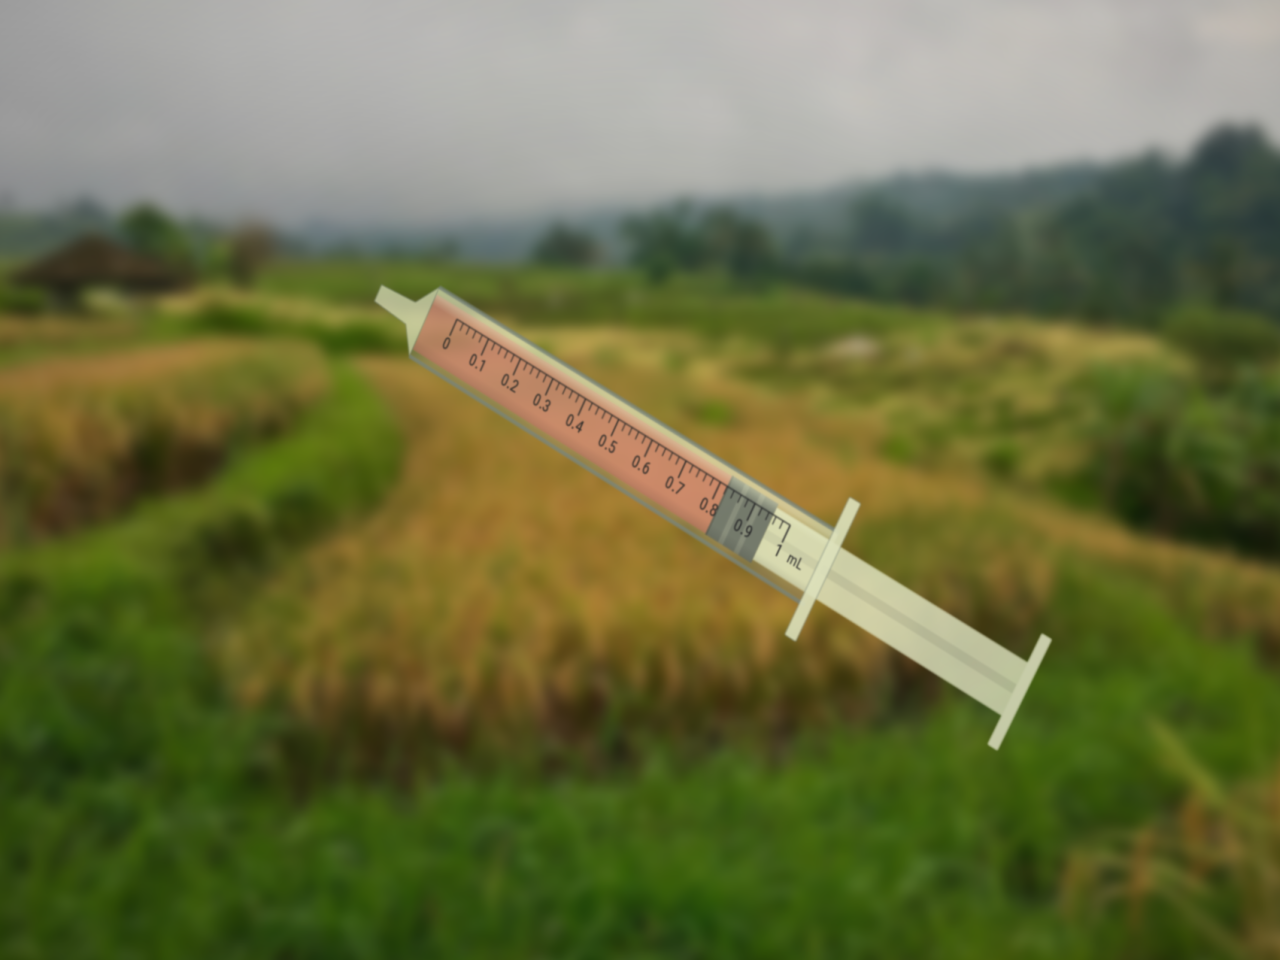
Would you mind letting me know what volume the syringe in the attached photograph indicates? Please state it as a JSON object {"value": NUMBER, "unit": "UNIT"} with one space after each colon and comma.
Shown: {"value": 0.82, "unit": "mL"}
